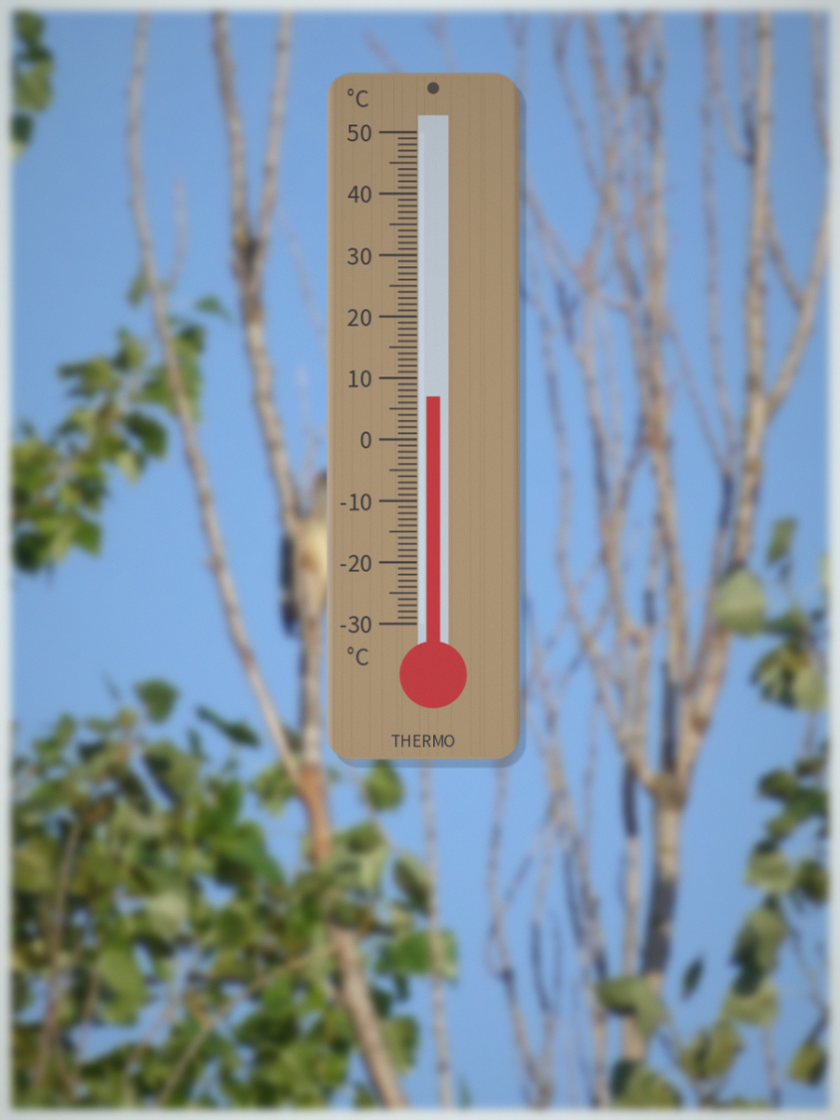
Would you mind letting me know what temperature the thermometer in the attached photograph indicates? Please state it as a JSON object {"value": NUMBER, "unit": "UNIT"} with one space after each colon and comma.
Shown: {"value": 7, "unit": "°C"}
